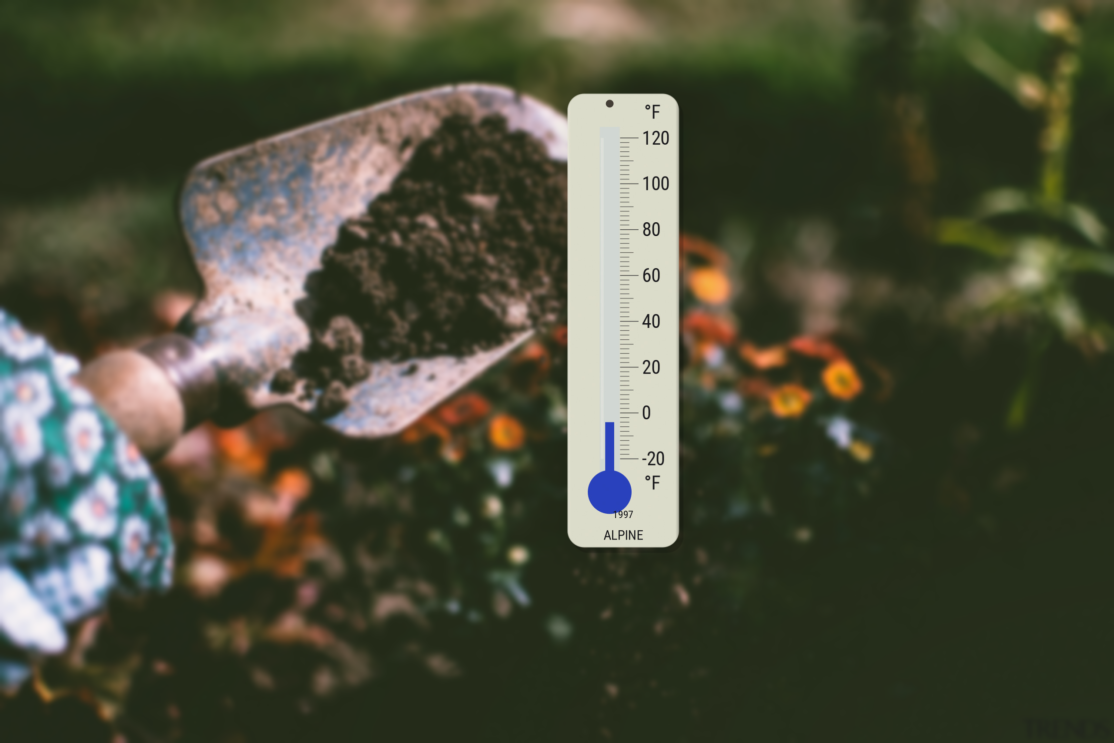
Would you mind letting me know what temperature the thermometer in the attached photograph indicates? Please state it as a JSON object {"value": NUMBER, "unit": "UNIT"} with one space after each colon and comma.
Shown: {"value": -4, "unit": "°F"}
